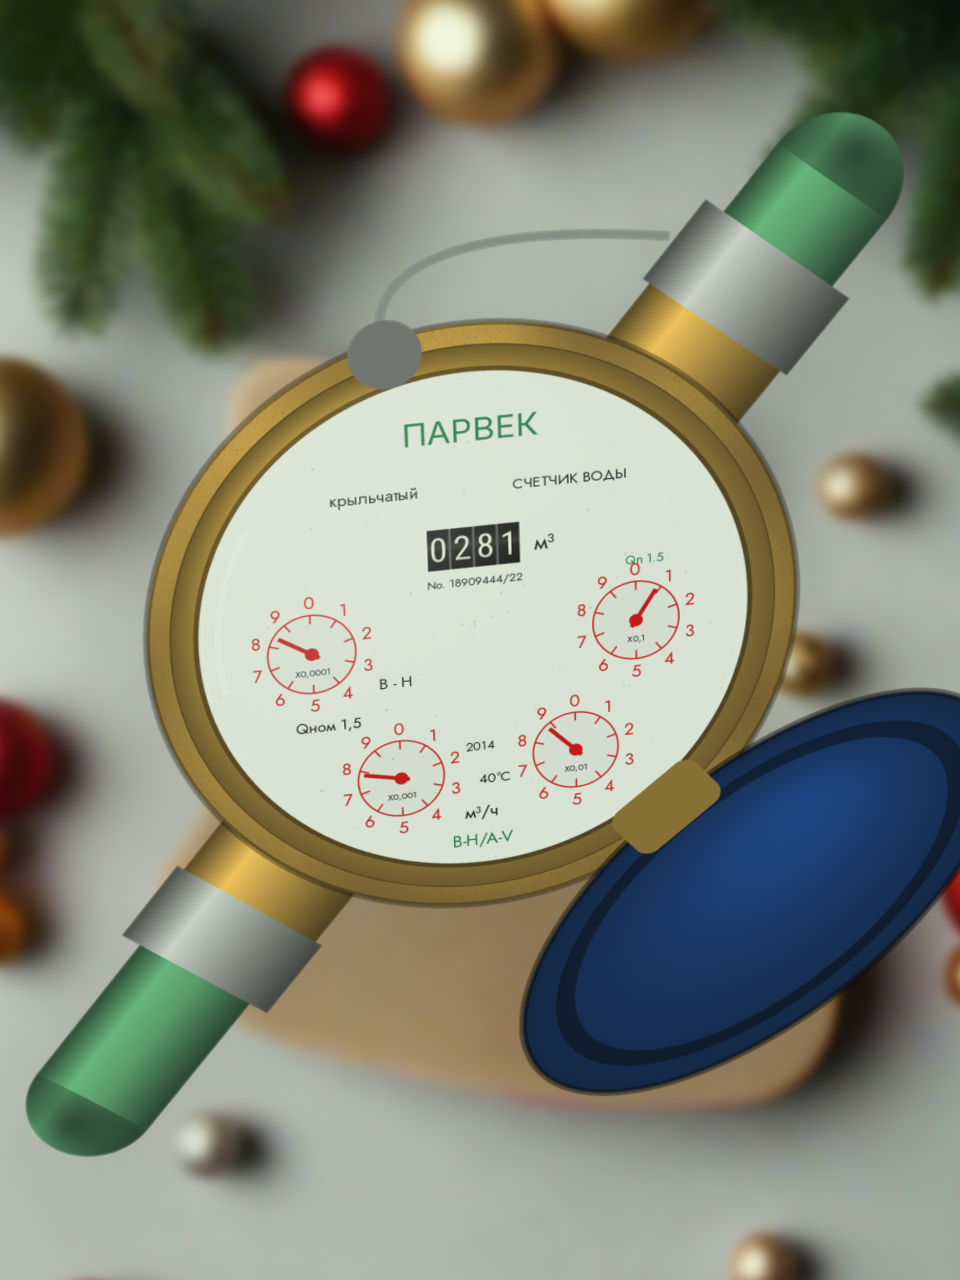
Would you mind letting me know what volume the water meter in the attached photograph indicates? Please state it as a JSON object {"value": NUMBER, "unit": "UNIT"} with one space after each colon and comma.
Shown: {"value": 281.0878, "unit": "m³"}
